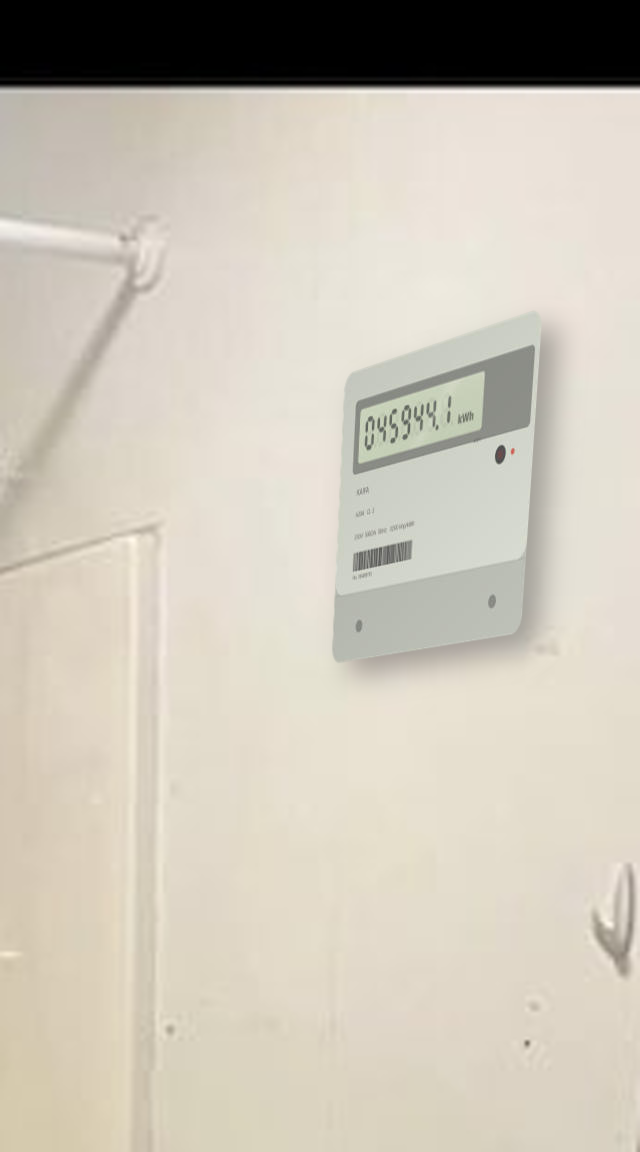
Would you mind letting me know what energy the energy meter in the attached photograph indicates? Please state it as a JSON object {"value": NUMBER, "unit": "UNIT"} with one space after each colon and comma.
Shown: {"value": 45944.1, "unit": "kWh"}
